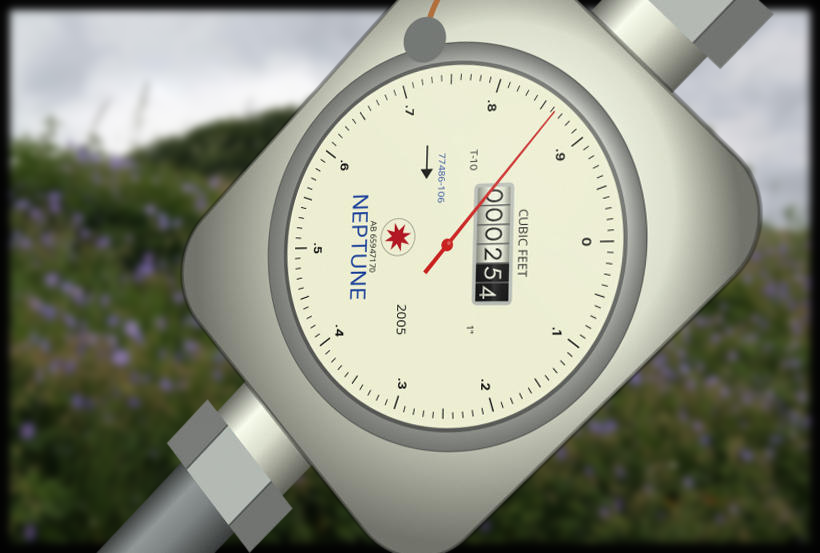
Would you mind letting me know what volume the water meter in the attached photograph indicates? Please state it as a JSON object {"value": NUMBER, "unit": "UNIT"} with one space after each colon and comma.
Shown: {"value": 253.86, "unit": "ft³"}
